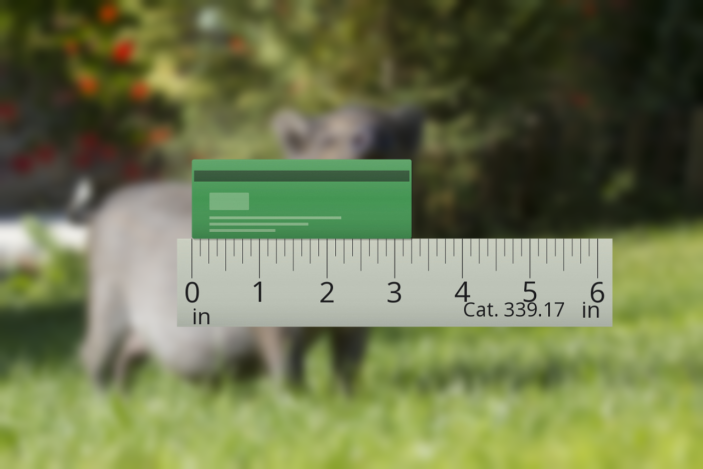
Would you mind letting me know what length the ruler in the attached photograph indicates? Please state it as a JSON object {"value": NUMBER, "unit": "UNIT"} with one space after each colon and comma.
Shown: {"value": 3.25, "unit": "in"}
